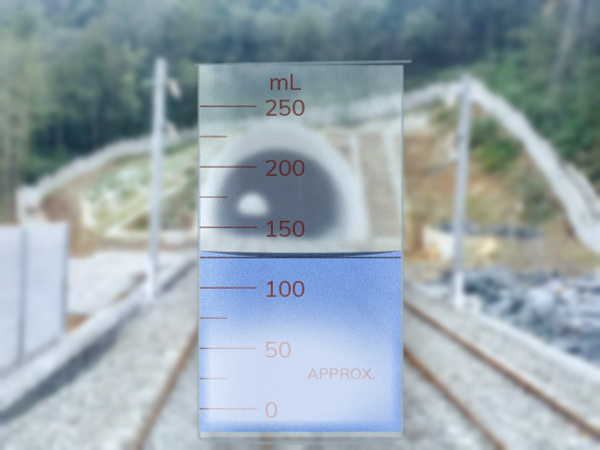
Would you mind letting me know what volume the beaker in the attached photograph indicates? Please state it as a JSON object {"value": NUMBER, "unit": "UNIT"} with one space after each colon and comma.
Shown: {"value": 125, "unit": "mL"}
